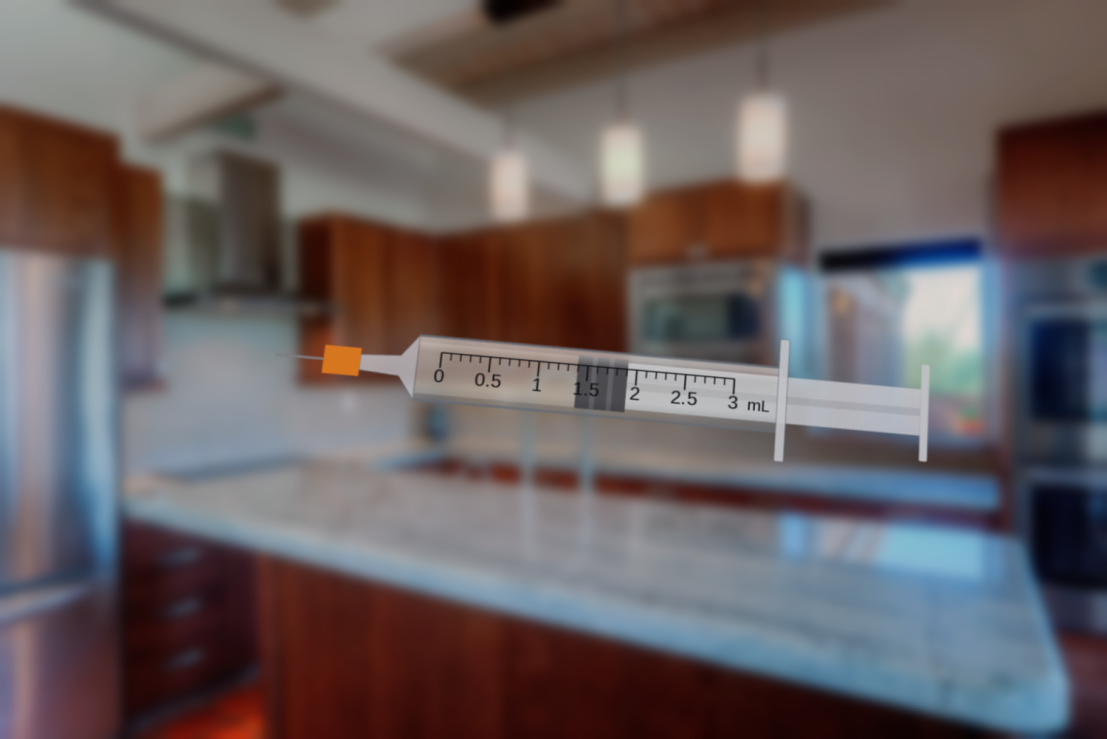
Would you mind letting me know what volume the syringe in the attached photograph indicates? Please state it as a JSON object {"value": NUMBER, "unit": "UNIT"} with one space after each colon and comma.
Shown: {"value": 1.4, "unit": "mL"}
